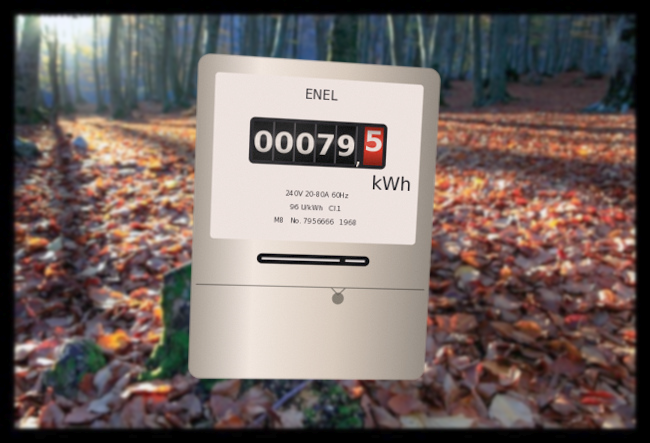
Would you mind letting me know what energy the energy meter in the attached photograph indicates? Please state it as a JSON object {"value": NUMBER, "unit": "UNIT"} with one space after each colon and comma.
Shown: {"value": 79.5, "unit": "kWh"}
